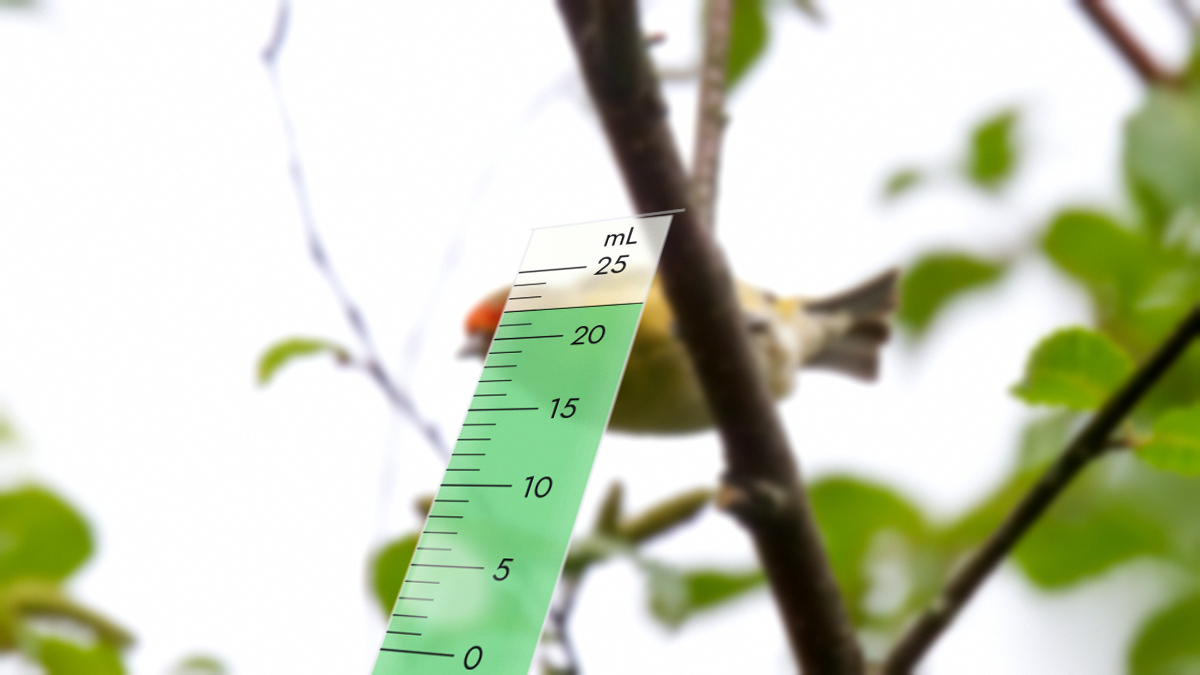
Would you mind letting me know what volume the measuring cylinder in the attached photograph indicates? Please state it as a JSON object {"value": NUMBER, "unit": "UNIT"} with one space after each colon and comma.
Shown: {"value": 22, "unit": "mL"}
